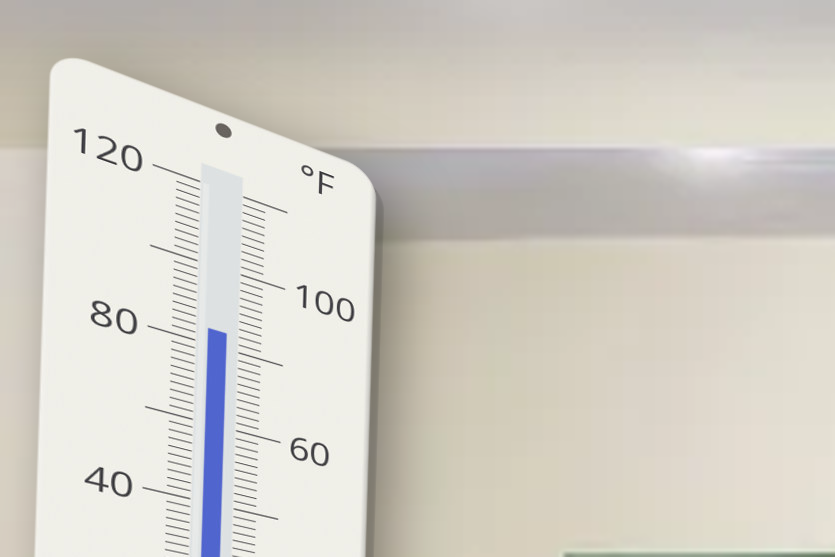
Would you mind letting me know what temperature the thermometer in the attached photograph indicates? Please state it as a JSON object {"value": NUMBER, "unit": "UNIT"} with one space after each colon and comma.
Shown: {"value": 84, "unit": "°F"}
